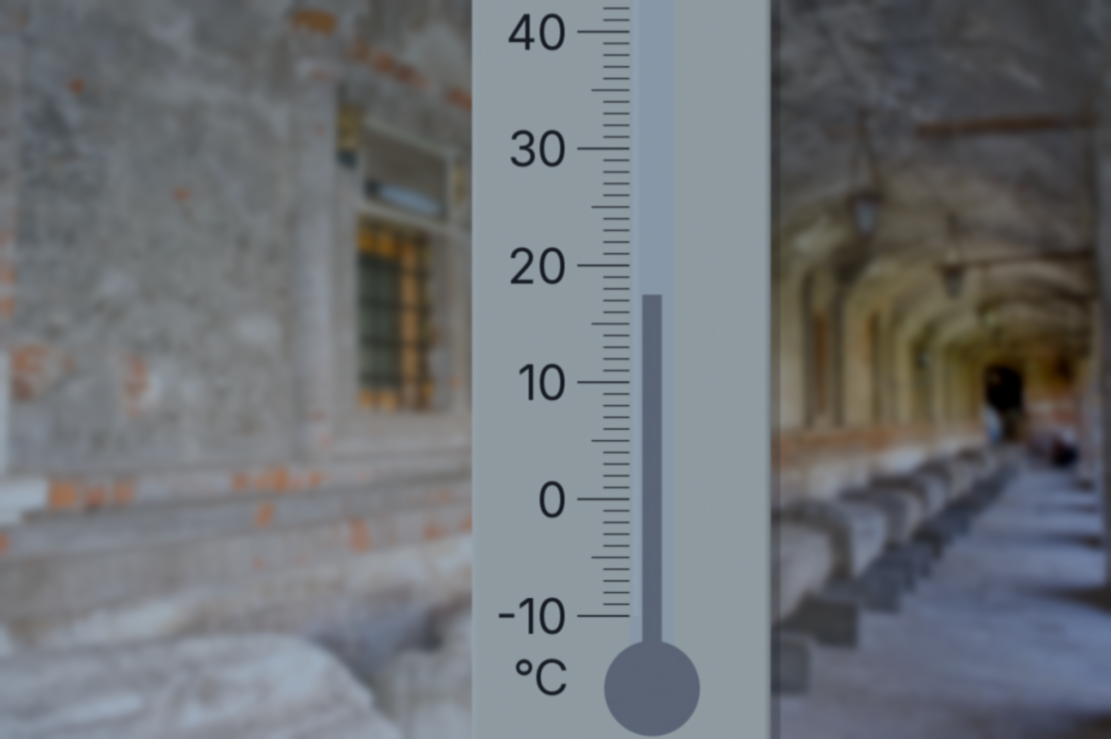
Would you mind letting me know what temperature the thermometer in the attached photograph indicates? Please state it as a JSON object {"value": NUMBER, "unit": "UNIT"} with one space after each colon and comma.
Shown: {"value": 17.5, "unit": "°C"}
